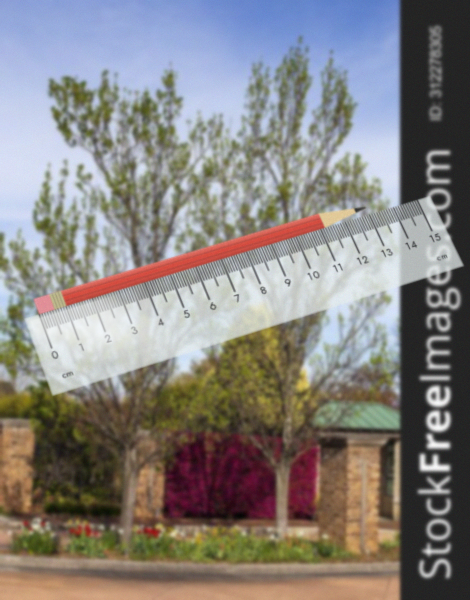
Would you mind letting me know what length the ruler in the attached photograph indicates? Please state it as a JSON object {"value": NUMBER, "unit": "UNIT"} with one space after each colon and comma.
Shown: {"value": 13, "unit": "cm"}
